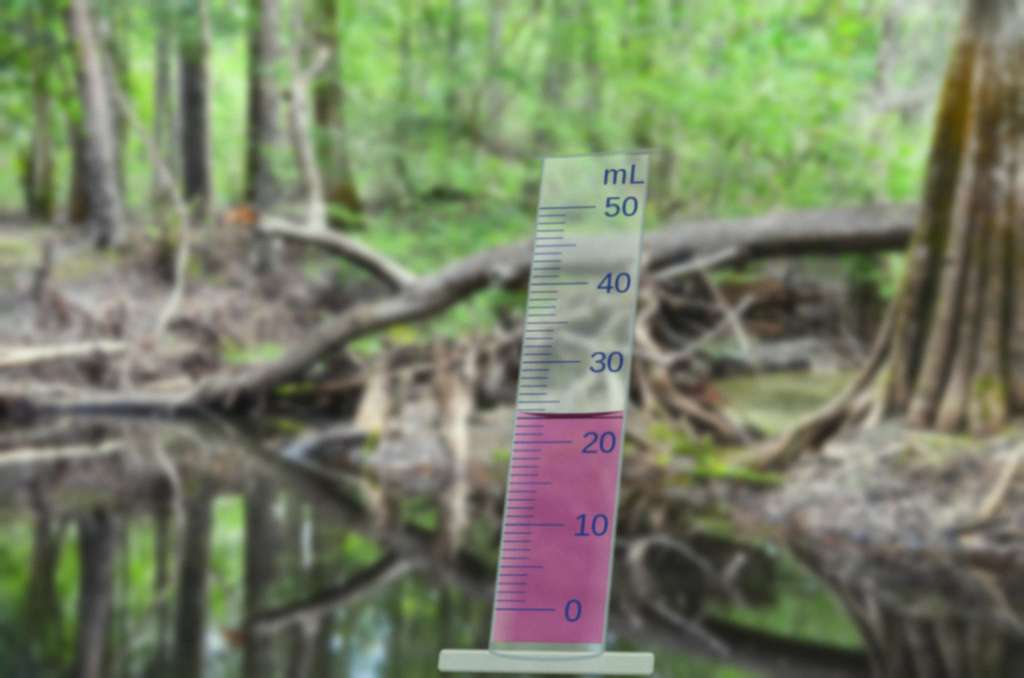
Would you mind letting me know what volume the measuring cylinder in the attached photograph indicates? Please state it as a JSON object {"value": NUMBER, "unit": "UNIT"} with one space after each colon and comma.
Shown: {"value": 23, "unit": "mL"}
